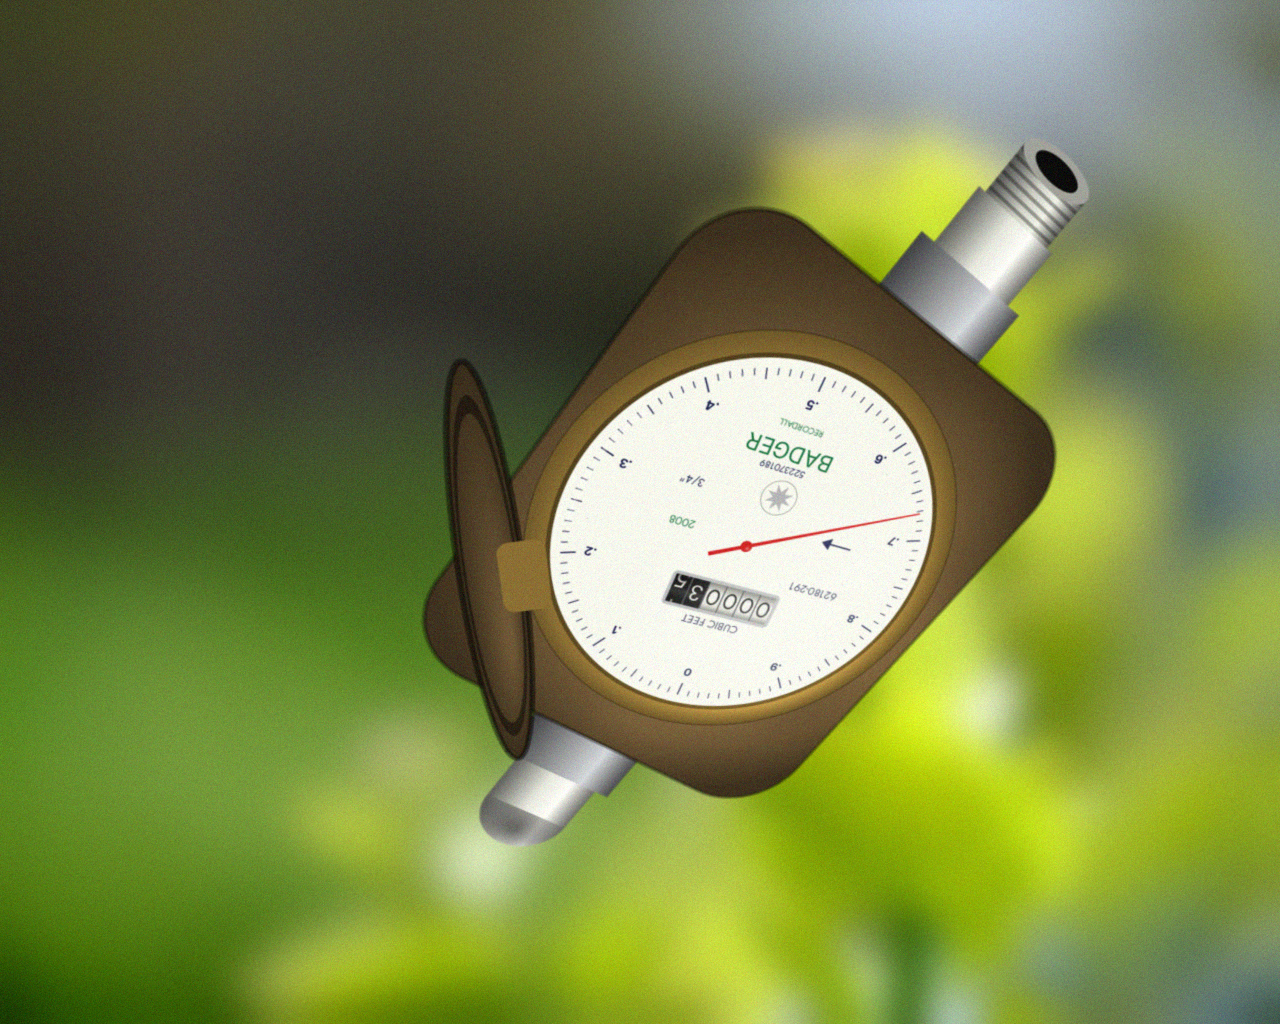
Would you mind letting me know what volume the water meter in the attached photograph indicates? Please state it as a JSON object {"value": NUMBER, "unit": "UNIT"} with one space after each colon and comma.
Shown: {"value": 34.67, "unit": "ft³"}
